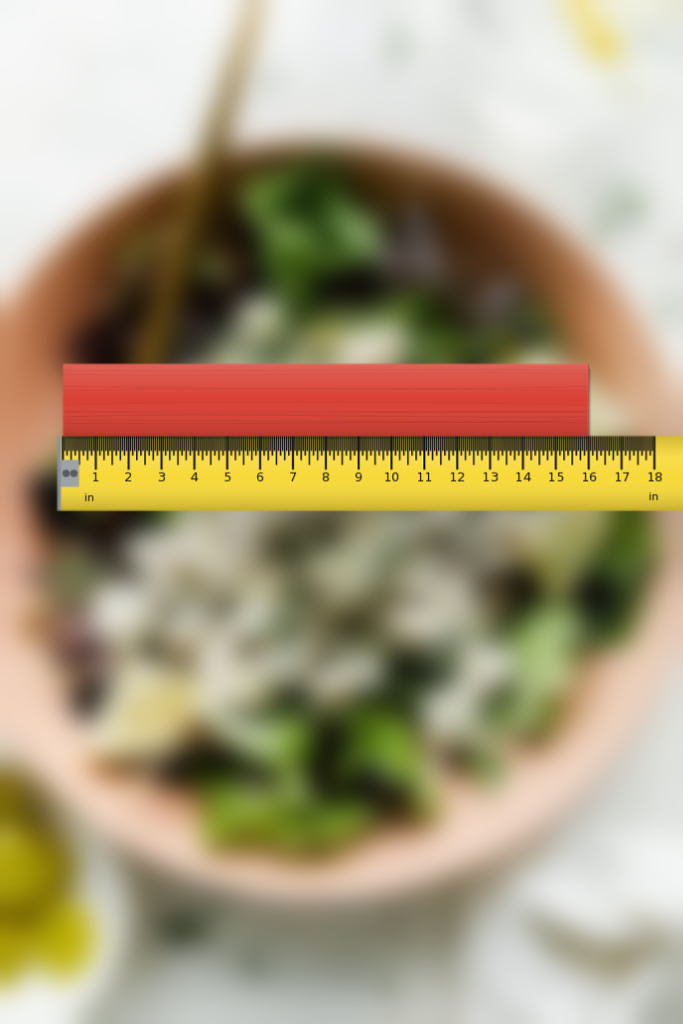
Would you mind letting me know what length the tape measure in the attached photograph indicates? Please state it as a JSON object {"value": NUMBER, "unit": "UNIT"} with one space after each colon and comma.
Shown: {"value": 16, "unit": "in"}
